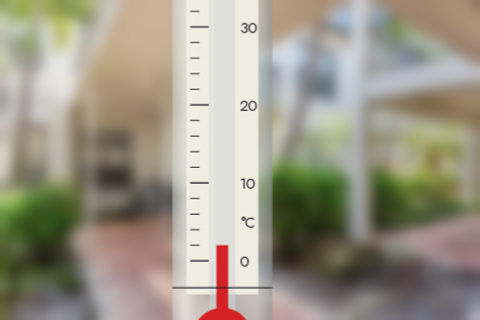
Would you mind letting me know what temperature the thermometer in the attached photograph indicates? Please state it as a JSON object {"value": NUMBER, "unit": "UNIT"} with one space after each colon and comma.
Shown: {"value": 2, "unit": "°C"}
